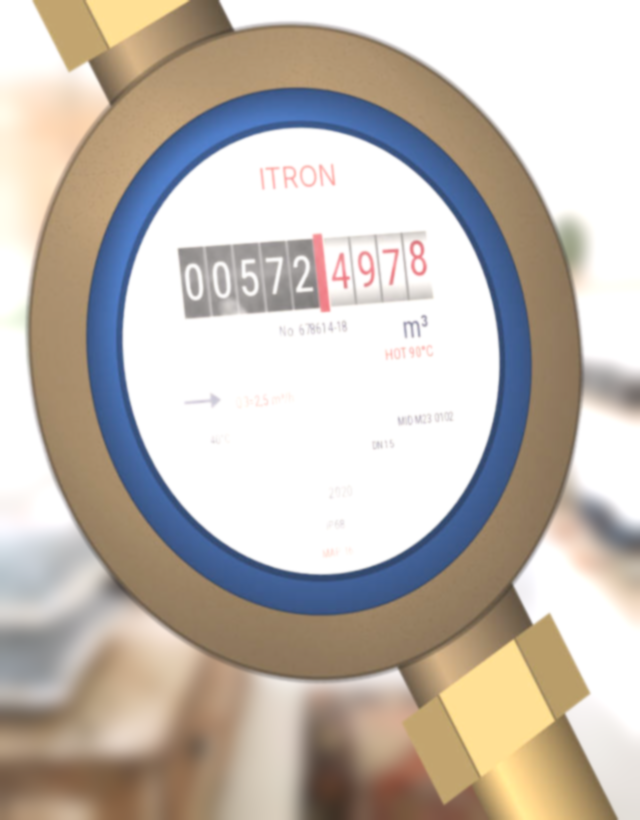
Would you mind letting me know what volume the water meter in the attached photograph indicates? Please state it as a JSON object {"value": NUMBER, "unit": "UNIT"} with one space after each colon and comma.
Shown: {"value": 572.4978, "unit": "m³"}
